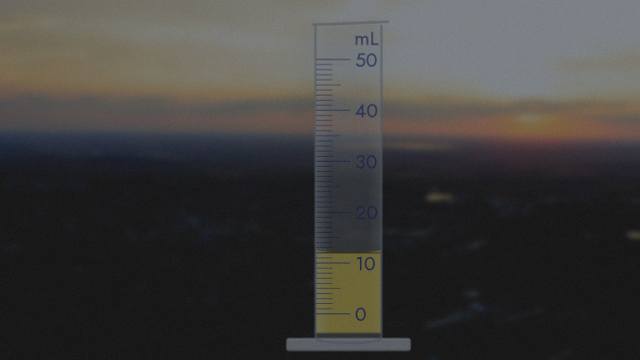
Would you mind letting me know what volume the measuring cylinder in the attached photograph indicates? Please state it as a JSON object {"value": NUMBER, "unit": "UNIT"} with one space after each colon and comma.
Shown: {"value": 12, "unit": "mL"}
